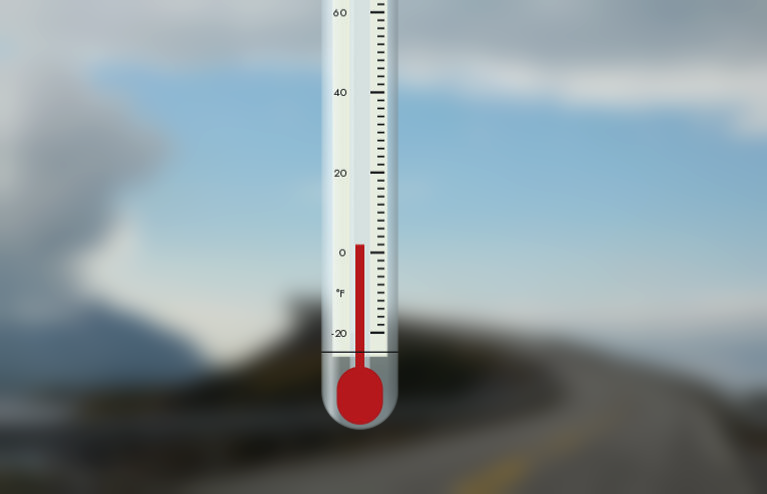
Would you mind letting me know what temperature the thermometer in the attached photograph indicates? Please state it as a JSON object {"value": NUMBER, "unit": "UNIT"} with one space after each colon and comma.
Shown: {"value": 2, "unit": "°F"}
